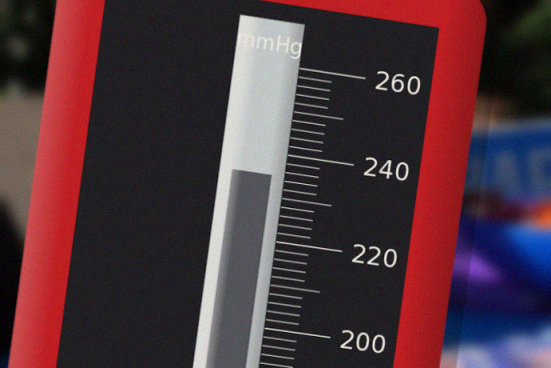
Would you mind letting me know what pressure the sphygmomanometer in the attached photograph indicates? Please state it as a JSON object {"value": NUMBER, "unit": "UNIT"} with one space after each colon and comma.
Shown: {"value": 235, "unit": "mmHg"}
